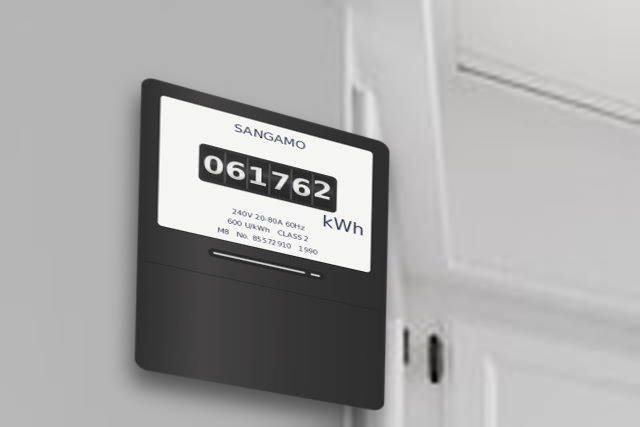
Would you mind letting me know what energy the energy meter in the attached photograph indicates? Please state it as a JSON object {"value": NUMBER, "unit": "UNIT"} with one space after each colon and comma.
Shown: {"value": 61762, "unit": "kWh"}
